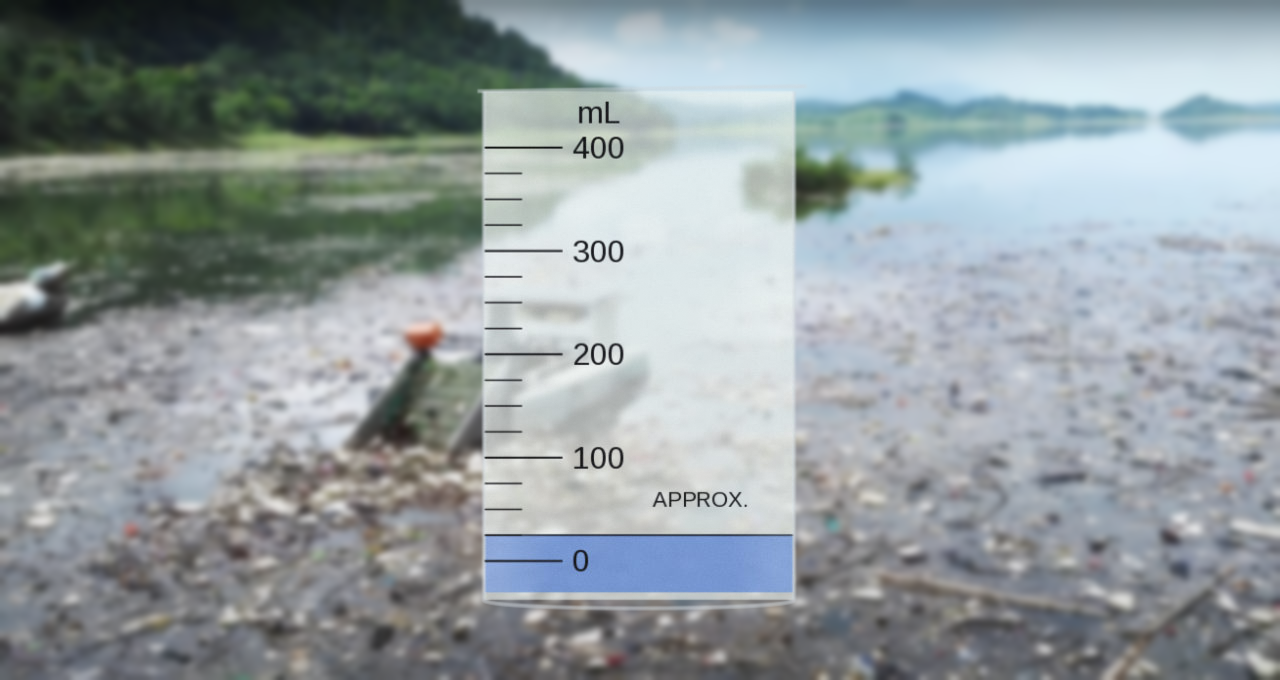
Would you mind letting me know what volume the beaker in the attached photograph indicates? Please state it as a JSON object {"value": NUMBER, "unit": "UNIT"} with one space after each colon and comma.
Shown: {"value": 25, "unit": "mL"}
